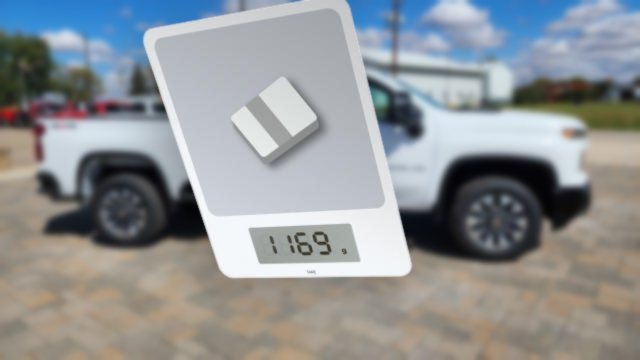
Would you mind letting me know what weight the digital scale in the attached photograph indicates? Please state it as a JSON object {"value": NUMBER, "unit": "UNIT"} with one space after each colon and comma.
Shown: {"value": 1169, "unit": "g"}
